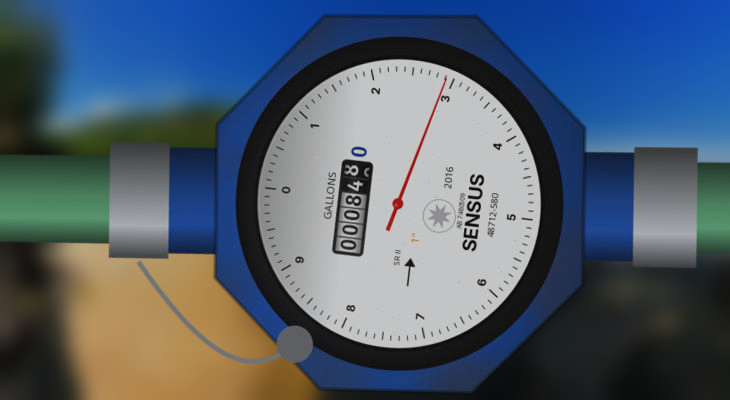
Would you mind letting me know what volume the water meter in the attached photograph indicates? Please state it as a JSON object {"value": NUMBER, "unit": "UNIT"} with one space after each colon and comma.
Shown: {"value": 8482.9, "unit": "gal"}
